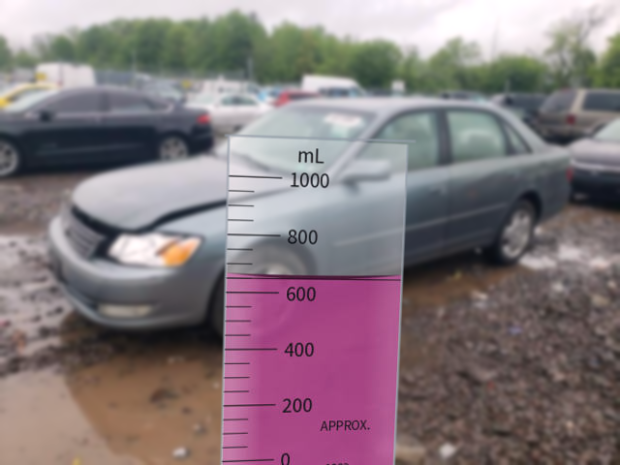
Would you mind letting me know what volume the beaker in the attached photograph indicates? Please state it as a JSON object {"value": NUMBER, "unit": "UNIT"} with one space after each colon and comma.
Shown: {"value": 650, "unit": "mL"}
